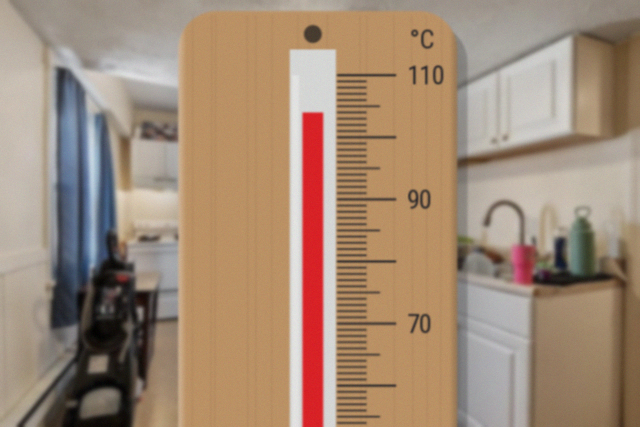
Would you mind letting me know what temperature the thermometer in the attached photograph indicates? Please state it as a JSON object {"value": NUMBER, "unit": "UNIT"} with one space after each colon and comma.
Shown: {"value": 104, "unit": "°C"}
